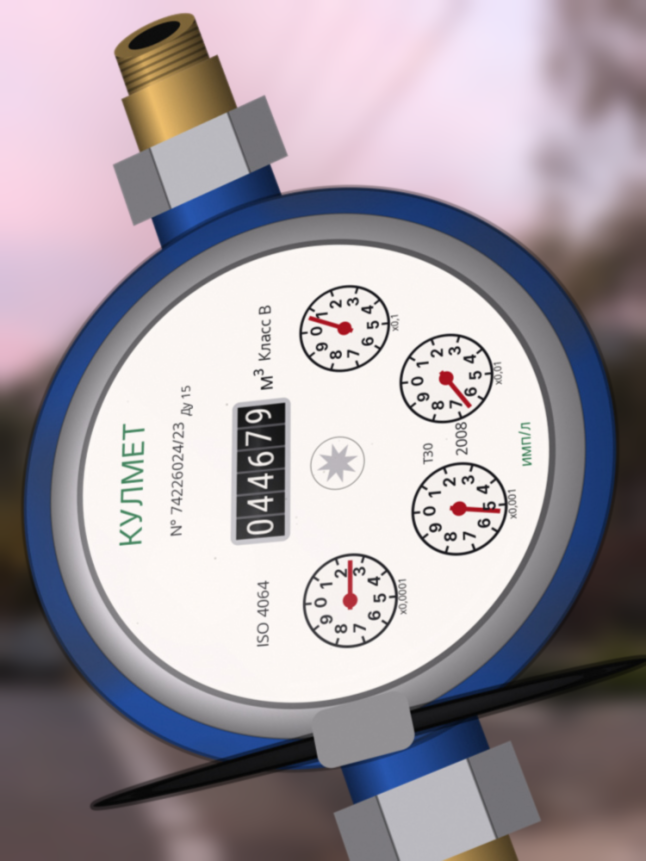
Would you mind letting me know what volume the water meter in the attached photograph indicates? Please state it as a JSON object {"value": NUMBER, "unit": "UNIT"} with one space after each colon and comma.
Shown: {"value": 44679.0652, "unit": "m³"}
